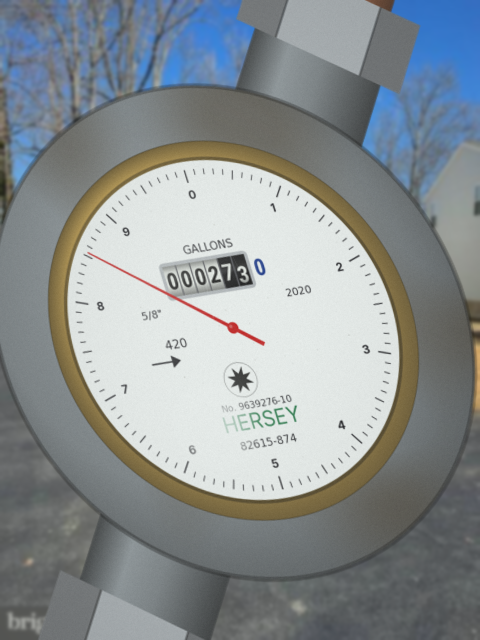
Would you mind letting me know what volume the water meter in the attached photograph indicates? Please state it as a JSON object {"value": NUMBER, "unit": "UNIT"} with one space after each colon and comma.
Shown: {"value": 2728.5, "unit": "gal"}
